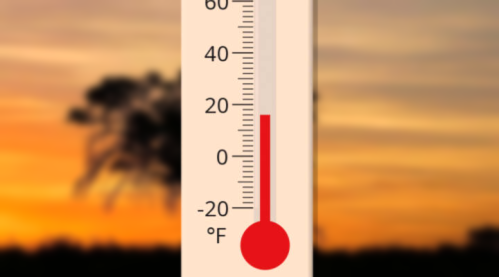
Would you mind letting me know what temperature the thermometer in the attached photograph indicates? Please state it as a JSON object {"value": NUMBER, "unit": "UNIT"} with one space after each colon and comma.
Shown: {"value": 16, "unit": "°F"}
